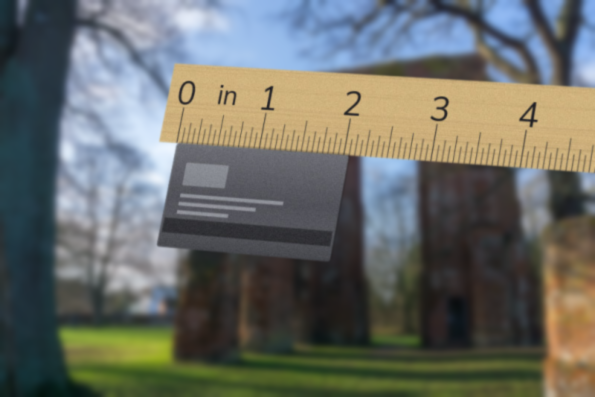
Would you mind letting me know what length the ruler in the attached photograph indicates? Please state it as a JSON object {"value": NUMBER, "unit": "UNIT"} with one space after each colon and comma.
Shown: {"value": 2.0625, "unit": "in"}
